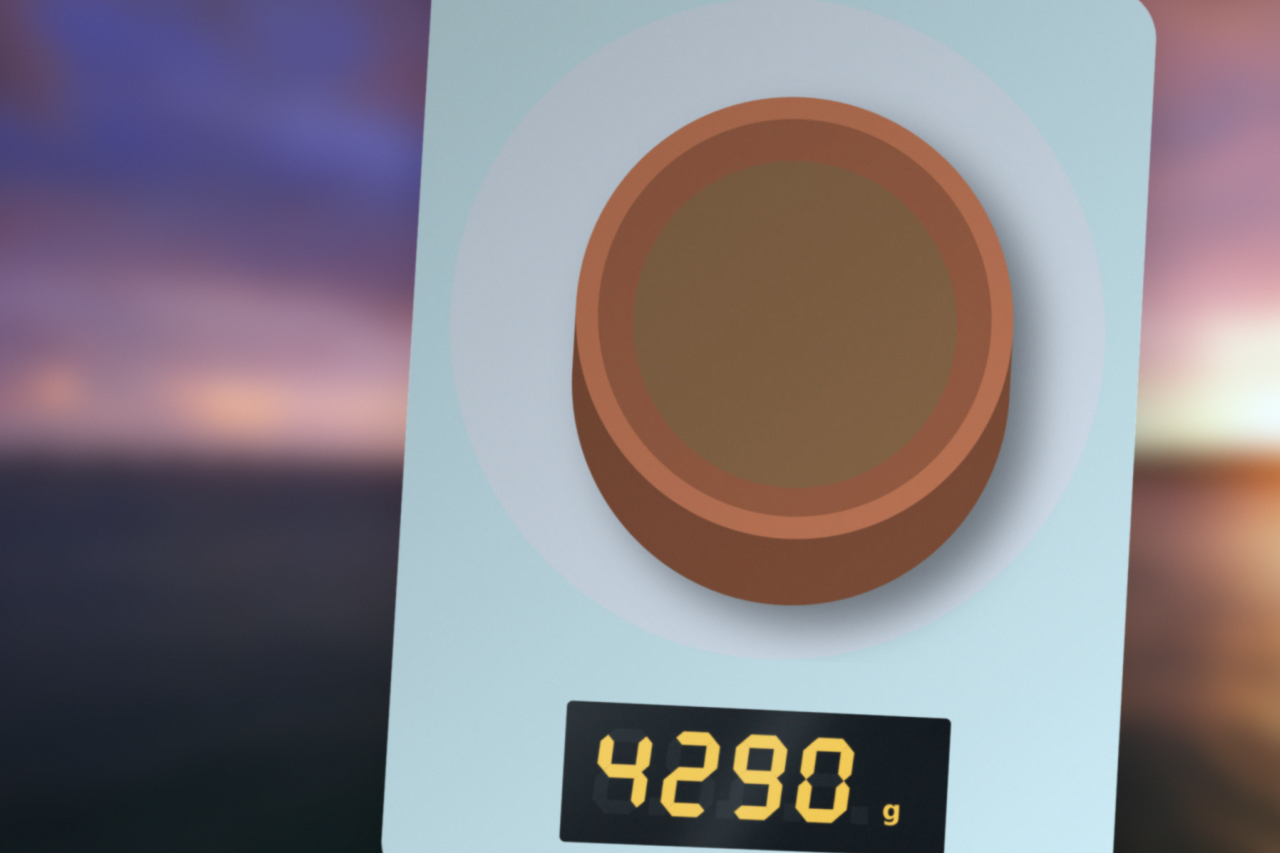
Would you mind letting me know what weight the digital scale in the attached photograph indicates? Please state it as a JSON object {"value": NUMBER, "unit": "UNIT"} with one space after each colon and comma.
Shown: {"value": 4290, "unit": "g"}
